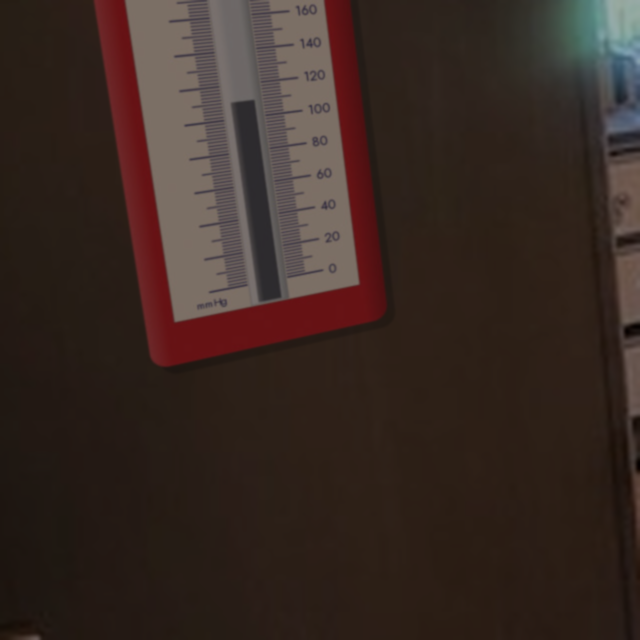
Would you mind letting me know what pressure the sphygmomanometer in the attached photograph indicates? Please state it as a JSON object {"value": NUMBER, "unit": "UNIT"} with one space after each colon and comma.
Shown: {"value": 110, "unit": "mmHg"}
